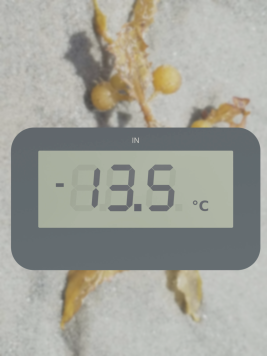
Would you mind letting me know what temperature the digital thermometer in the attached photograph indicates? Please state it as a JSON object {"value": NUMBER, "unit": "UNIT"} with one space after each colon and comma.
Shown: {"value": -13.5, "unit": "°C"}
